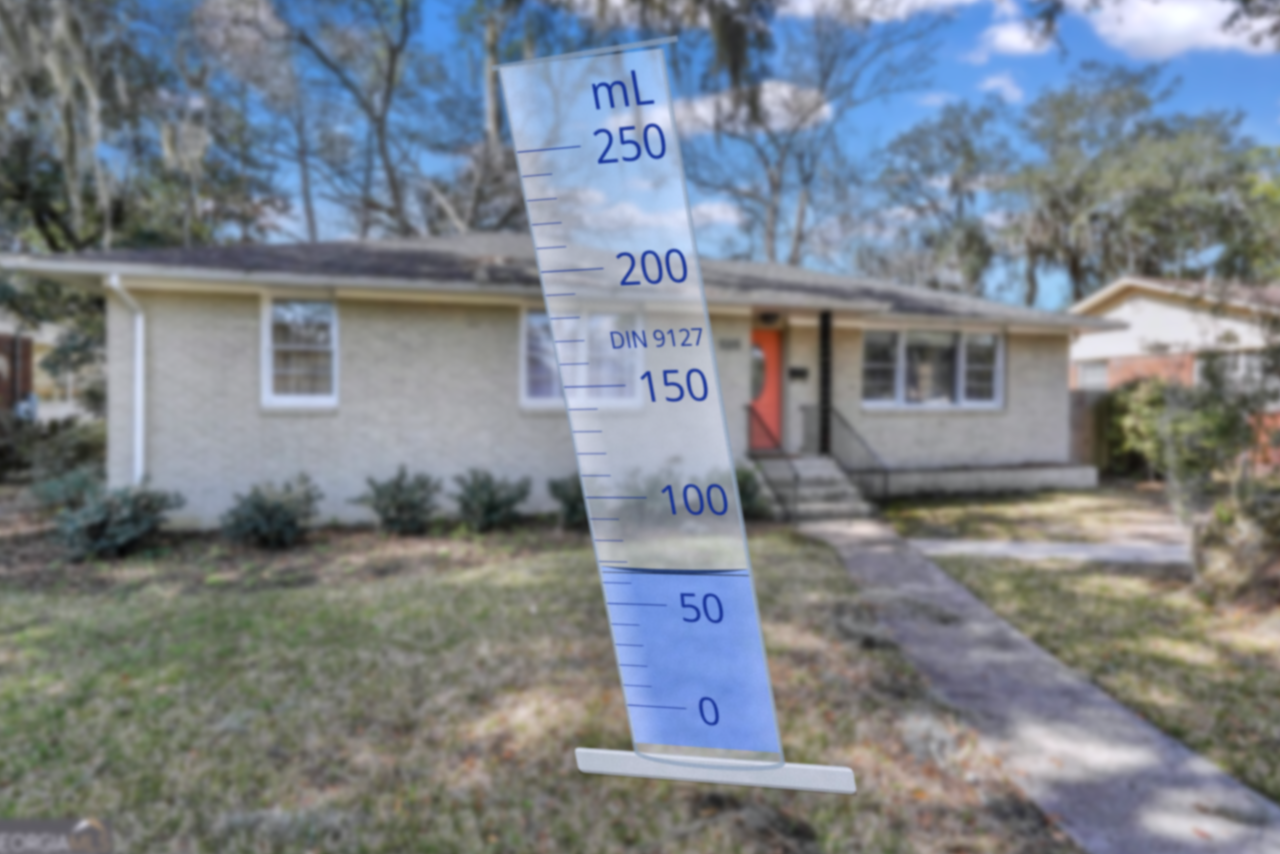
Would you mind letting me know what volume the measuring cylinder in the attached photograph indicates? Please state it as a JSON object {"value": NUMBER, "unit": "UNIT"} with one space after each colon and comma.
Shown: {"value": 65, "unit": "mL"}
